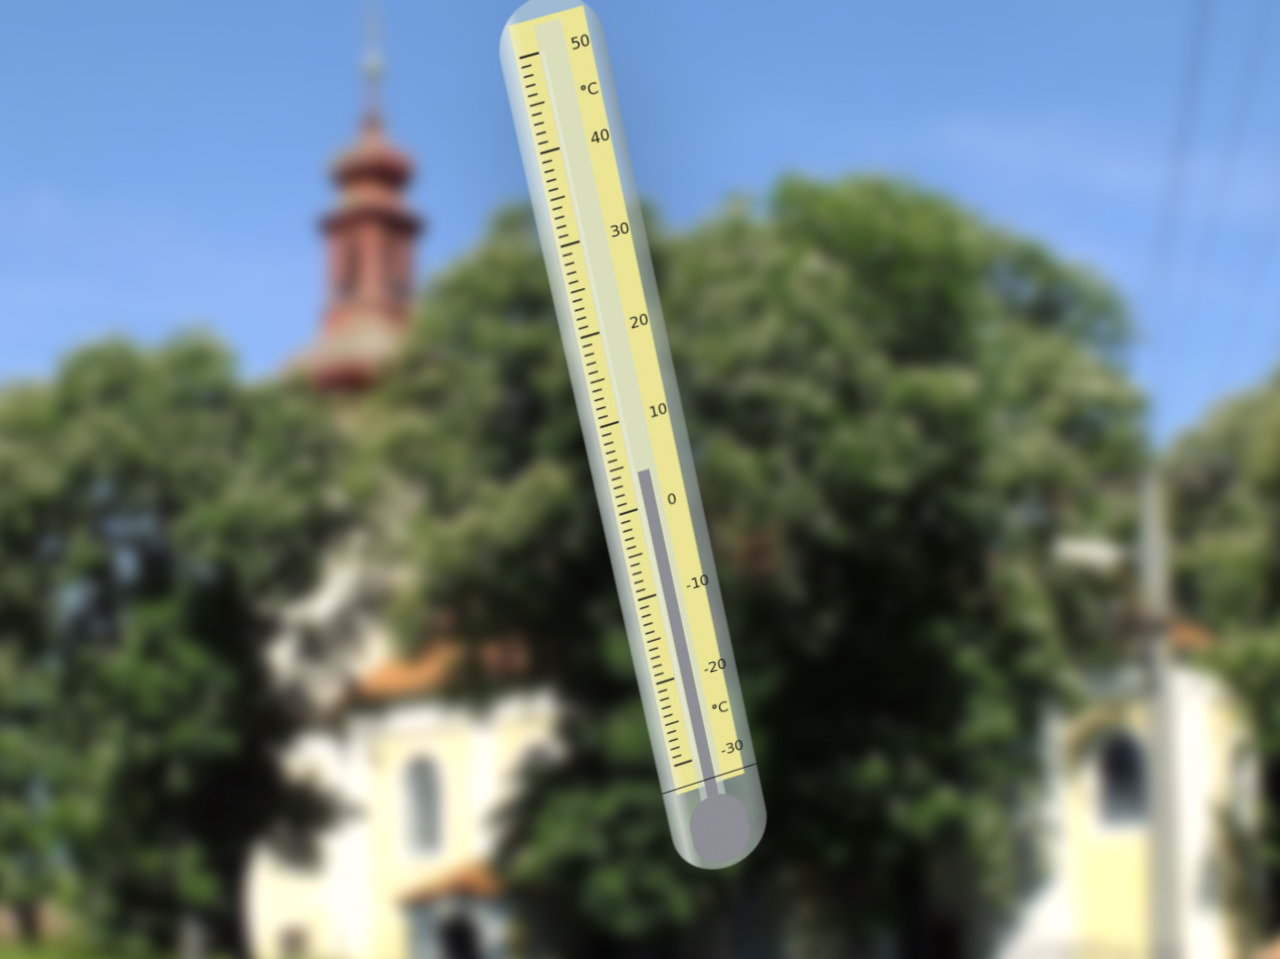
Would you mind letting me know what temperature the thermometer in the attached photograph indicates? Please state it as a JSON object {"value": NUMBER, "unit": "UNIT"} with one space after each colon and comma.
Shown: {"value": 4, "unit": "°C"}
